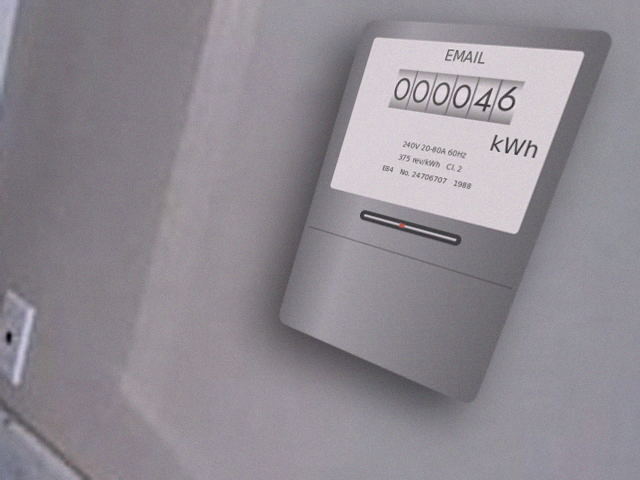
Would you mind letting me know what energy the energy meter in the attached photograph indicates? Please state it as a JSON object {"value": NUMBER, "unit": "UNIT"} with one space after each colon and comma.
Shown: {"value": 46, "unit": "kWh"}
